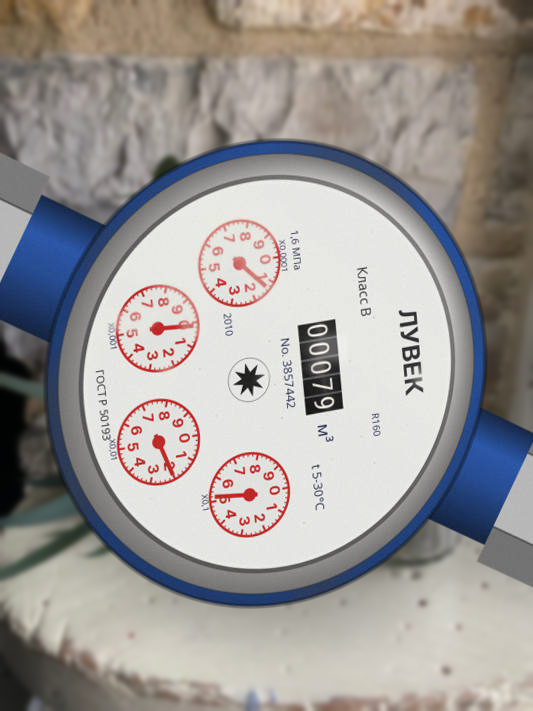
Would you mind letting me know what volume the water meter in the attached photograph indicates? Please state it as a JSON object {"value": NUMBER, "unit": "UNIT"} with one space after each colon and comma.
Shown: {"value": 79.5201, "unit": "m³"}
